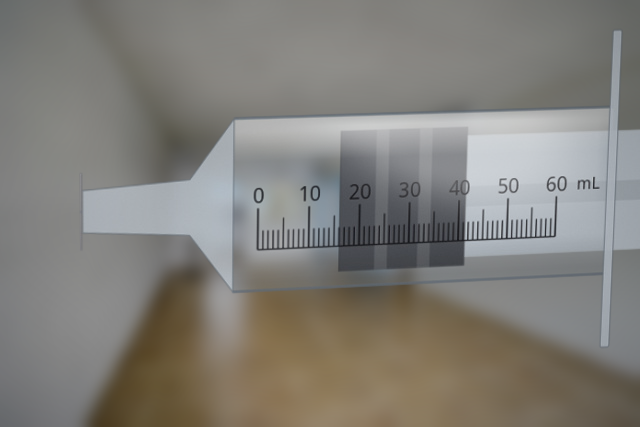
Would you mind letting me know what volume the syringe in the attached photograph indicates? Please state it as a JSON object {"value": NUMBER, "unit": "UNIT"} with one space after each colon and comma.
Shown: {"value": 16, "unit": "mL"}
